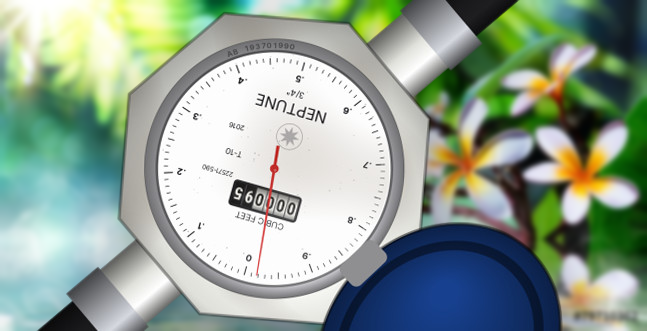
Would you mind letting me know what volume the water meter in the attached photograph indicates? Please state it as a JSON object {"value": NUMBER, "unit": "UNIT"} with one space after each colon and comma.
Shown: {"value": 94.98, "unit": "ft³"}
